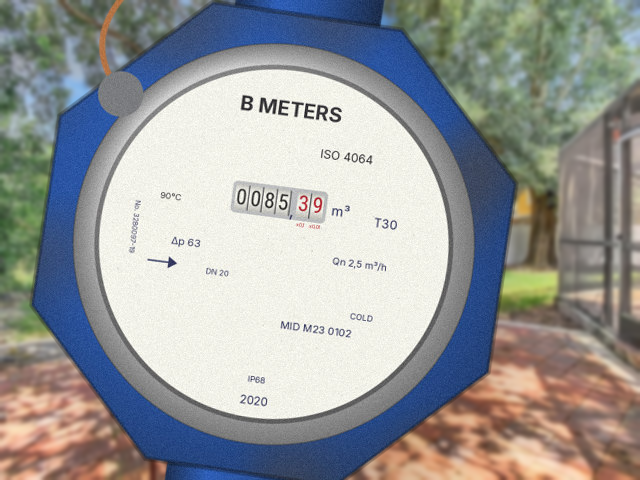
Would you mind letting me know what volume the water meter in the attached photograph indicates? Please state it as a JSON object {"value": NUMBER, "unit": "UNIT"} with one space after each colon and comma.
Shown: {"value": 85.39, "unit": "m³"}
